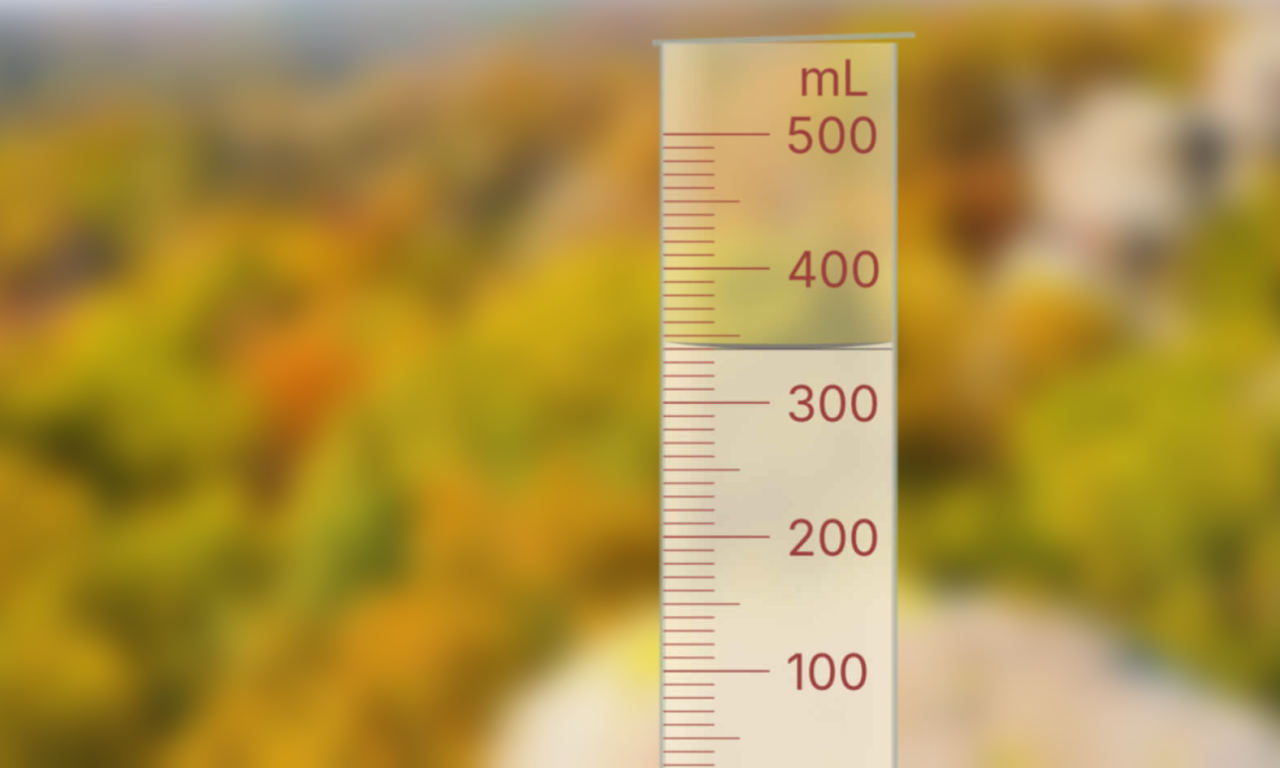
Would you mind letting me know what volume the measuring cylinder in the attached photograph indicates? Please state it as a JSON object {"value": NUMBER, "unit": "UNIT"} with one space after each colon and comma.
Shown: {"value": 340, "unit": "mL"}
